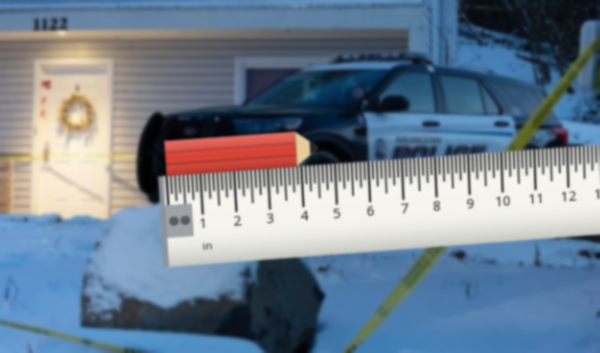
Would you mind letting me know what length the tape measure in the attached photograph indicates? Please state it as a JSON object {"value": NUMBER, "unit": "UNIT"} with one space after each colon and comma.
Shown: {"value": 4.5, "unit": "in"}
